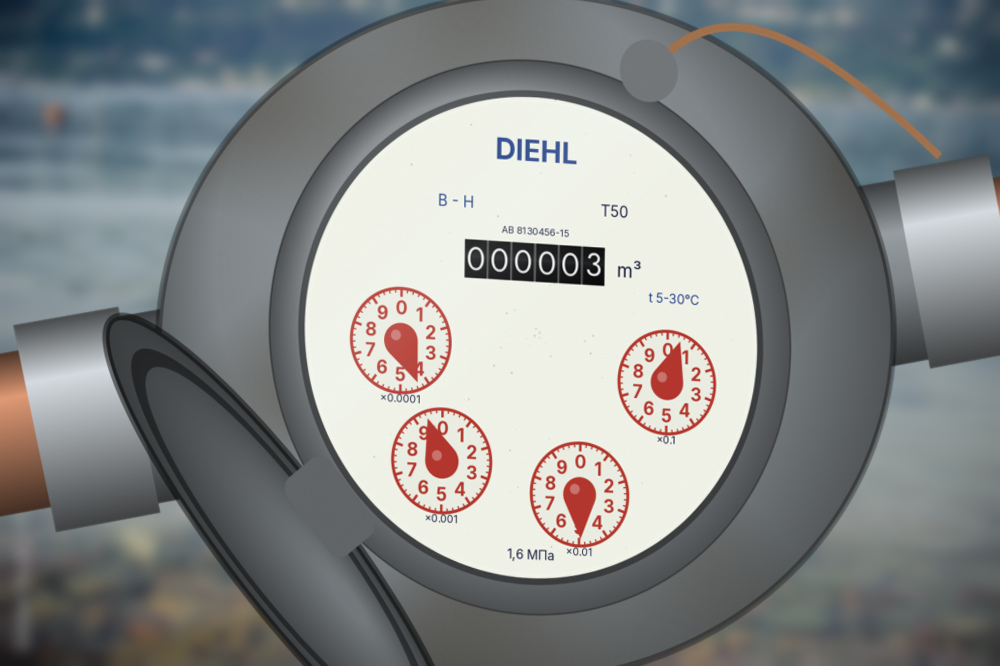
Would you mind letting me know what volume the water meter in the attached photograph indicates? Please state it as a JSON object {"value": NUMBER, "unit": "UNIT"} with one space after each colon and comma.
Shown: {"value": 3.0494, "unit": "m³"}
